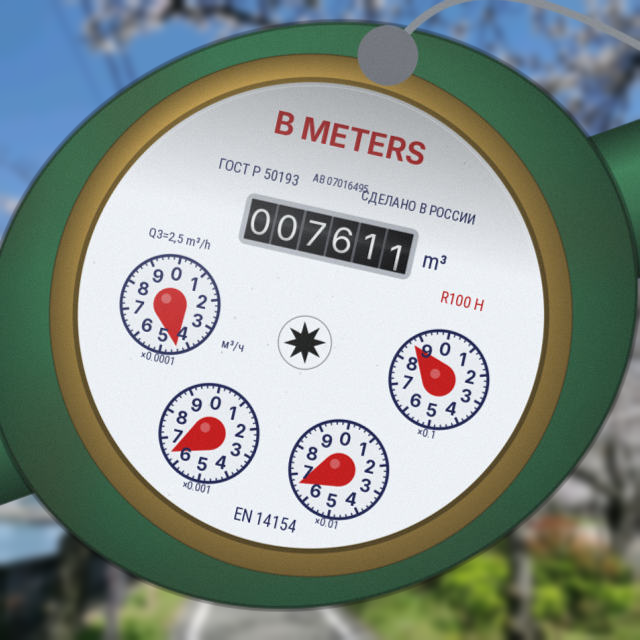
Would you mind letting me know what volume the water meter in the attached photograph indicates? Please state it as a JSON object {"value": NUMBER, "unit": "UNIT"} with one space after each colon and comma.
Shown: {"value": 7610.8664, "unit": "m³"}
